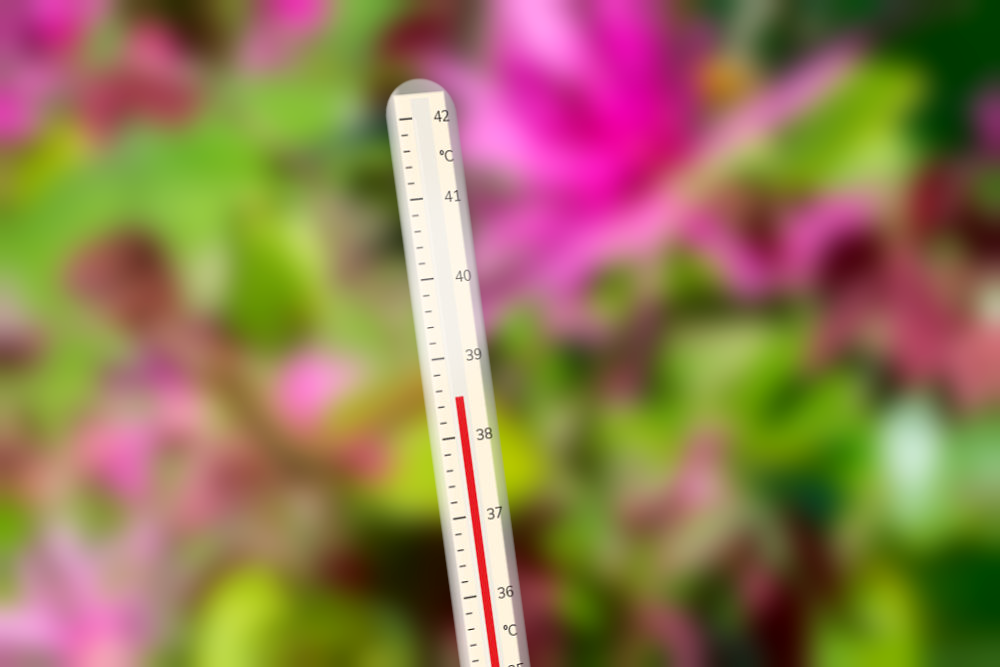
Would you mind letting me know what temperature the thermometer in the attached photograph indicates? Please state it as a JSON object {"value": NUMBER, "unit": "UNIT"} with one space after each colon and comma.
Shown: {"value": 38.5, "unit": "°C"}
